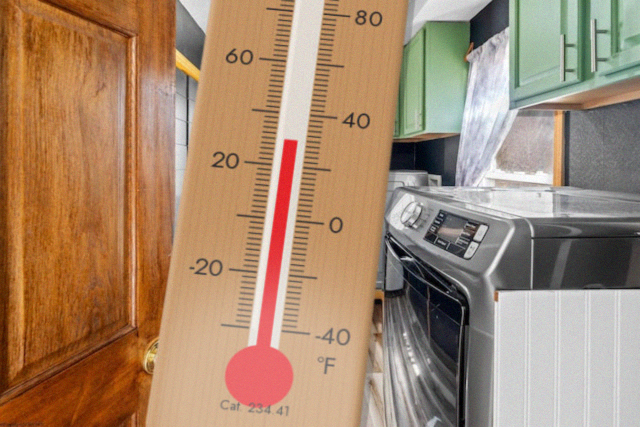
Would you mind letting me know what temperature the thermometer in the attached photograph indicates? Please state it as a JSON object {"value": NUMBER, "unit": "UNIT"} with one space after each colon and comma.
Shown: {"value": 30, "unit": "°F"}
